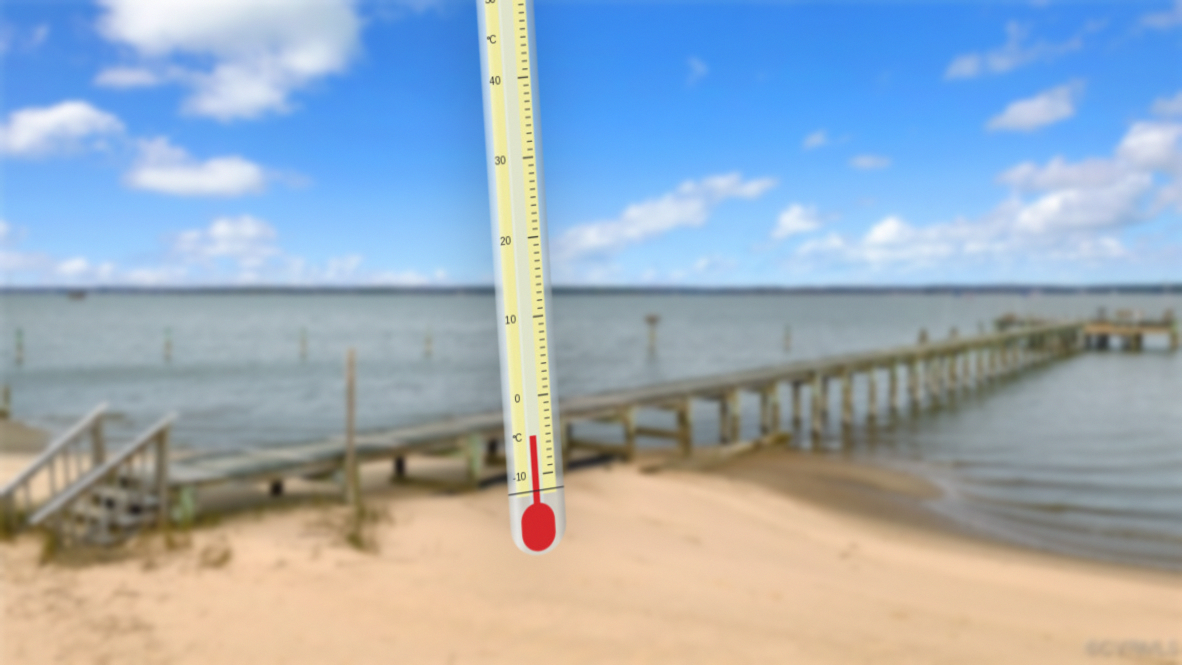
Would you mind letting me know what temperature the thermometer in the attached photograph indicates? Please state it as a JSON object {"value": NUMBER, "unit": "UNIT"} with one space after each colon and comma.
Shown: {"value": -5, "unit": "°C"}
